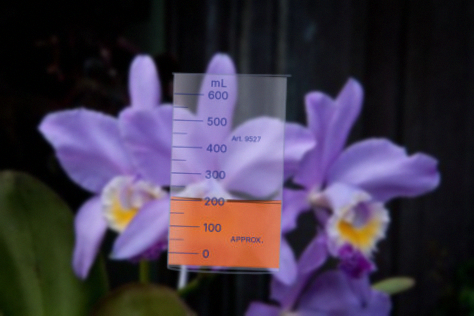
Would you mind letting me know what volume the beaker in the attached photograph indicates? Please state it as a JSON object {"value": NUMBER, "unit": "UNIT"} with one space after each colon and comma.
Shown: {"value": 200, "unit": "mL"}
